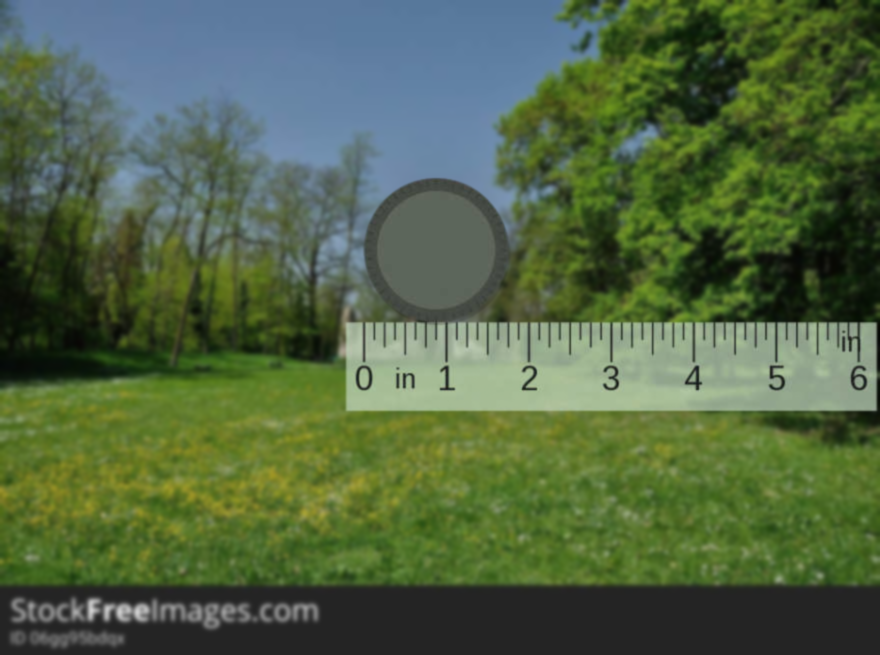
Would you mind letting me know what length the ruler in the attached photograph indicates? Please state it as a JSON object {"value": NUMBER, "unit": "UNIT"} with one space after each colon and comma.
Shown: {"value": 1.75, "unit": "in"}
